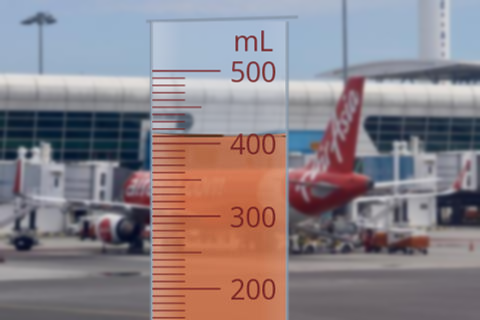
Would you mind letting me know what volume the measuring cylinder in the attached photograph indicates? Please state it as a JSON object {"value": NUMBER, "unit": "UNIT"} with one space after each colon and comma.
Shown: {"value": 410, "unit": "mL"}
